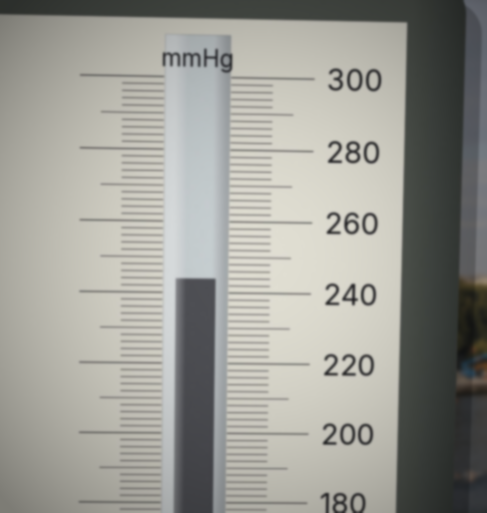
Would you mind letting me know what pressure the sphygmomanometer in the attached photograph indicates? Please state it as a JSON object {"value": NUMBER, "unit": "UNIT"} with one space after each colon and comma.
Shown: {"value": 244, "unit": "mmHg"}
